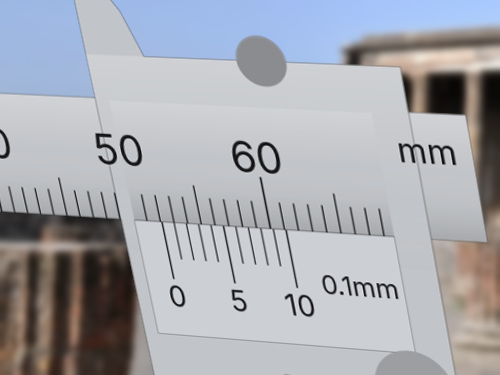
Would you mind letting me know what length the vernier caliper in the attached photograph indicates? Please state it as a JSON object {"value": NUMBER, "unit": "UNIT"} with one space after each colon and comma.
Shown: {"value": 52.1, "unit": "mm"}
